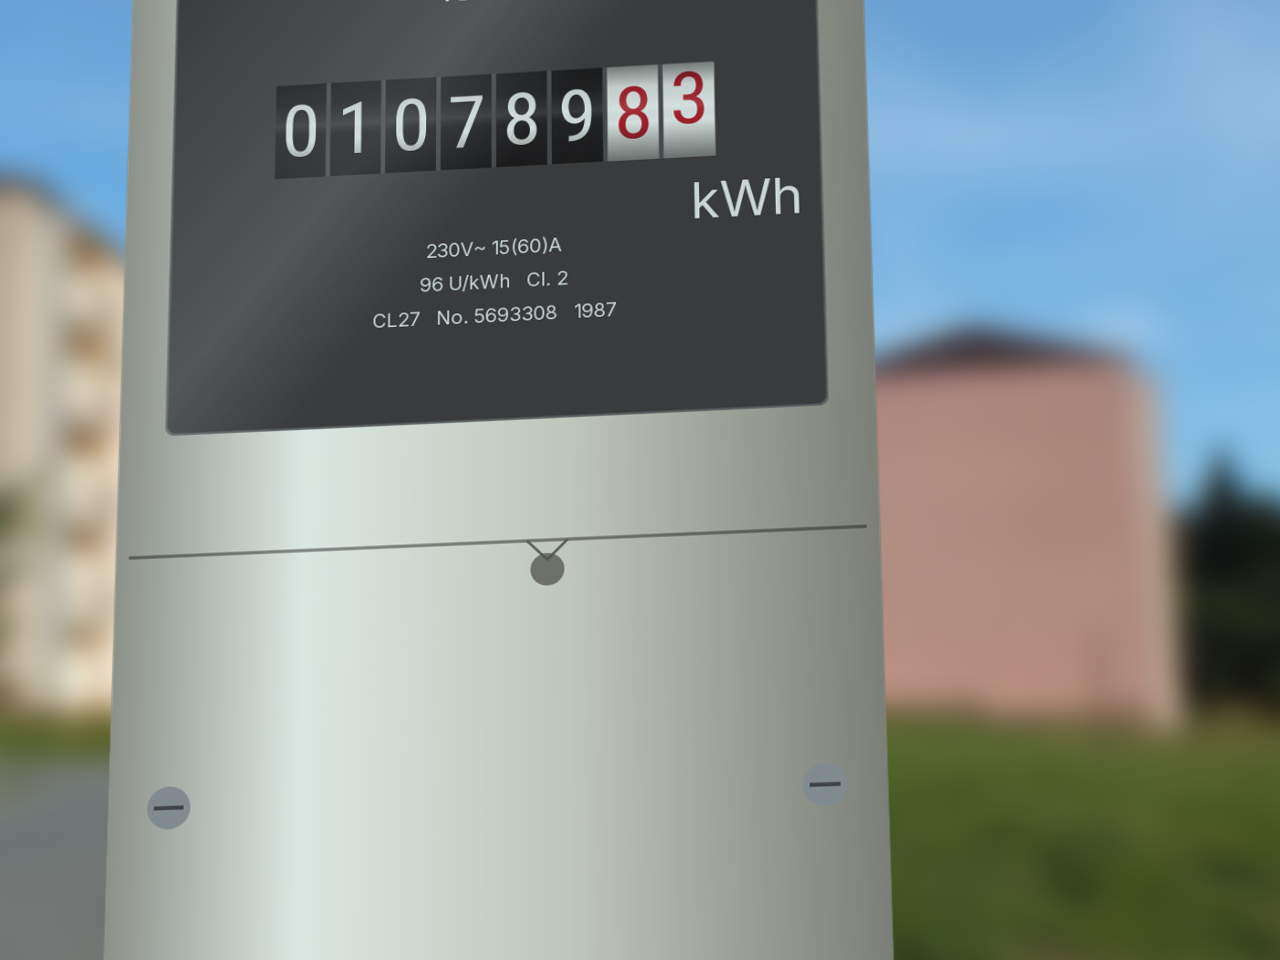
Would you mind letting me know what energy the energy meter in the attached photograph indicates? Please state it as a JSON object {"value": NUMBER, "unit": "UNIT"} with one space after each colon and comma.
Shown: {"value": 10789.83, "unit": "kWh"}
